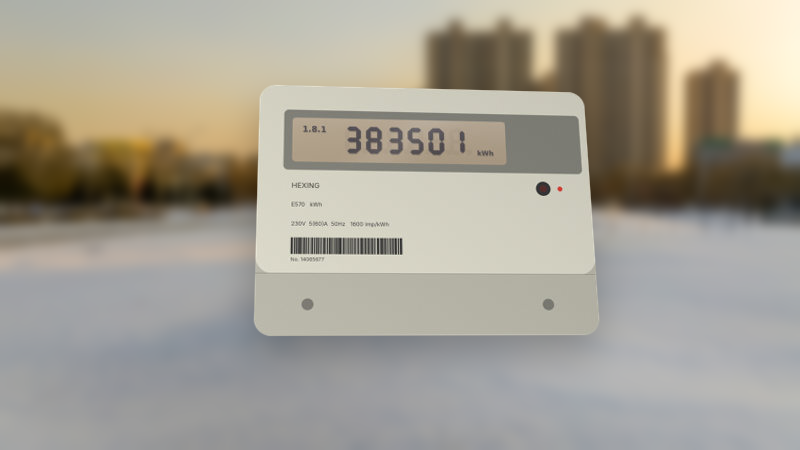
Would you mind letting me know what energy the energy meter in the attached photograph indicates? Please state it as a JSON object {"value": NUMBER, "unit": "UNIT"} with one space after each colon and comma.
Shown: {"value": 383501, "unit": "kWh"}
